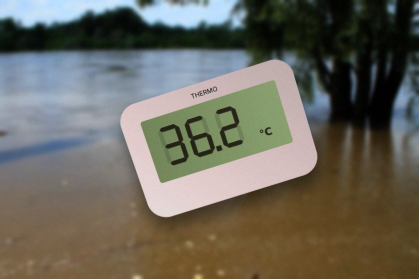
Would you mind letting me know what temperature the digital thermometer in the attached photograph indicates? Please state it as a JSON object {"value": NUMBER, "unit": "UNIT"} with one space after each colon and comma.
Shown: {"value": 36.2, "unit": "°C"}
